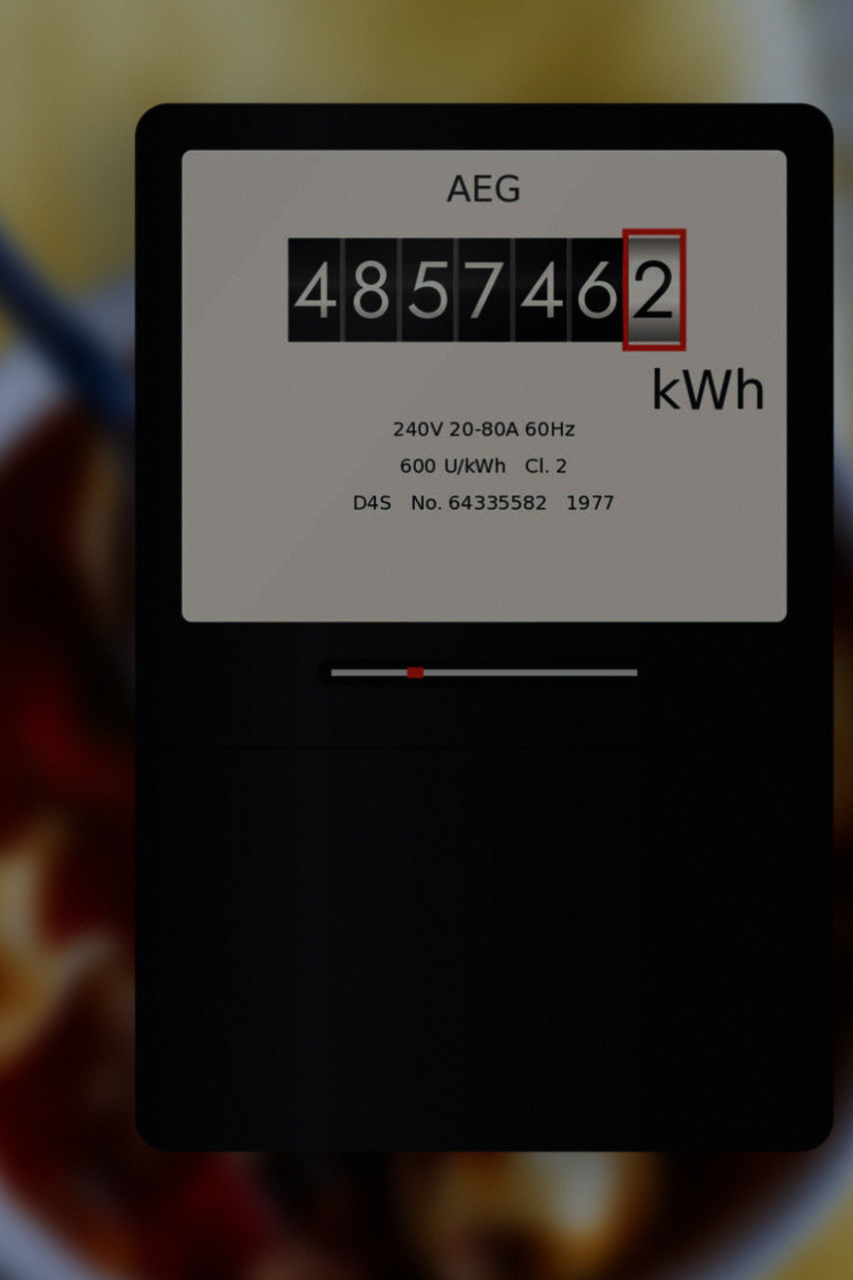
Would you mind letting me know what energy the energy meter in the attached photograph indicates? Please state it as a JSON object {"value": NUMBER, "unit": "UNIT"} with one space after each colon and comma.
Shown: {"value": 485746.2, "unit": "kWh"}
